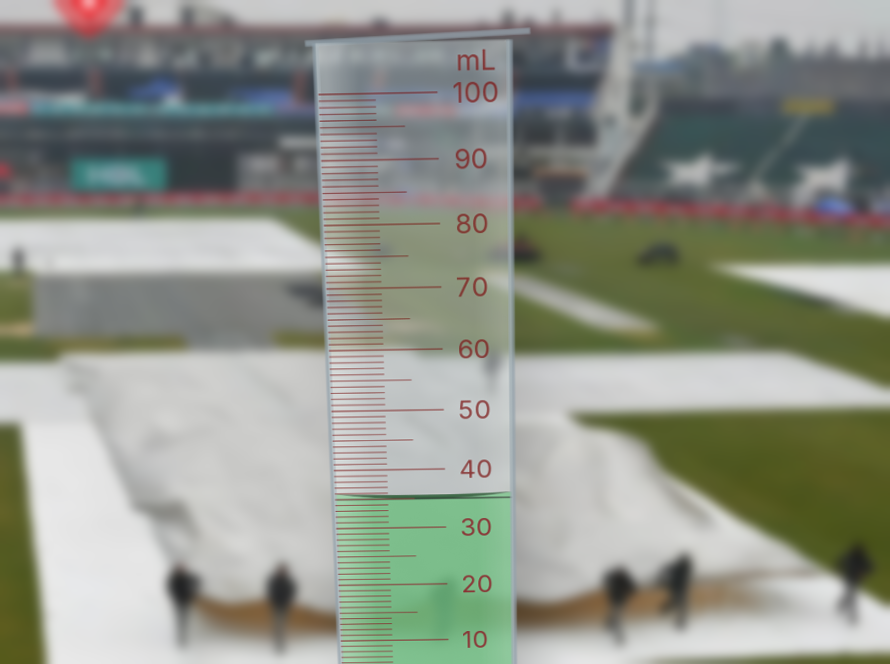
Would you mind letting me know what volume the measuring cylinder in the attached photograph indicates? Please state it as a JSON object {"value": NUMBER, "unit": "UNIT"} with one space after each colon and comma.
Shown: {"value": 35, "unit": "mL"}
